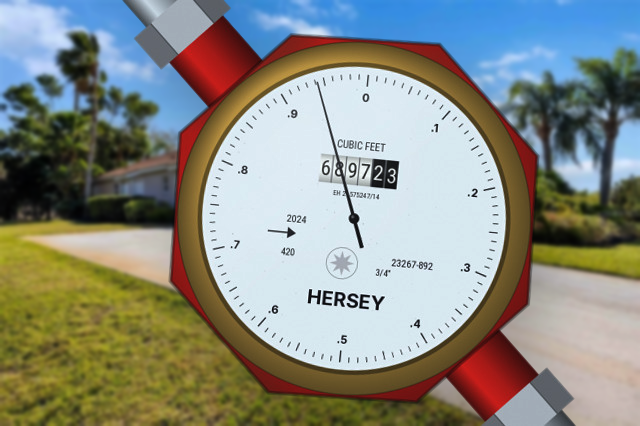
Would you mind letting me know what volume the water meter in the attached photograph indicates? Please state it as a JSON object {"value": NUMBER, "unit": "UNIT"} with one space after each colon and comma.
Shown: {"value": 689722.94, "unit": "ft³"}
